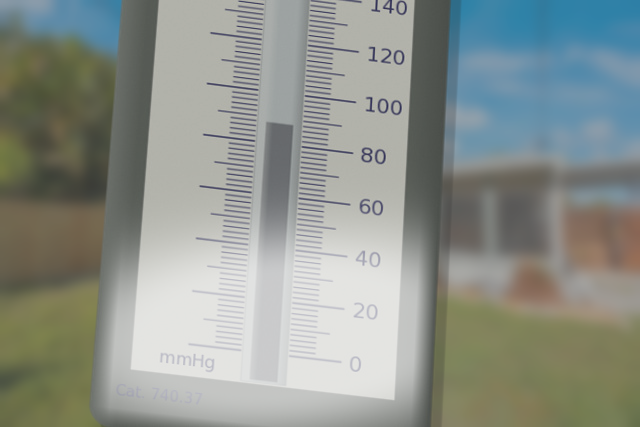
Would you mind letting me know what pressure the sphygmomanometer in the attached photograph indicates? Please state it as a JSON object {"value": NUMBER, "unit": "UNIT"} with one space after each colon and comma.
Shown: {"value": 88, "unit": "mmHg"}
